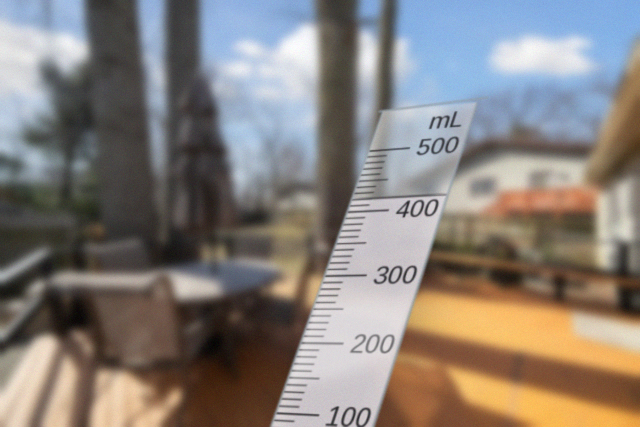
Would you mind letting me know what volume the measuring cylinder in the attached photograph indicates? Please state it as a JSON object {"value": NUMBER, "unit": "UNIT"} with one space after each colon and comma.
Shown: {"value": 420, "unit": "mL"}
